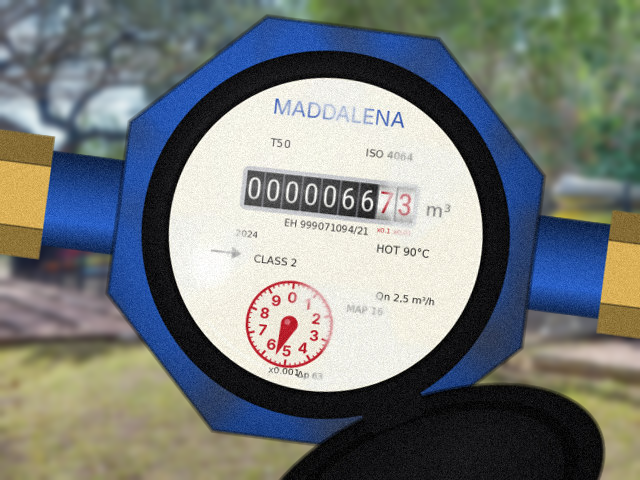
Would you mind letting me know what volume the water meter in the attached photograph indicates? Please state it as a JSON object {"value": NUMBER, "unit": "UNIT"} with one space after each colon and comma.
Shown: {"value": 66.735, "unit": "m³"}
